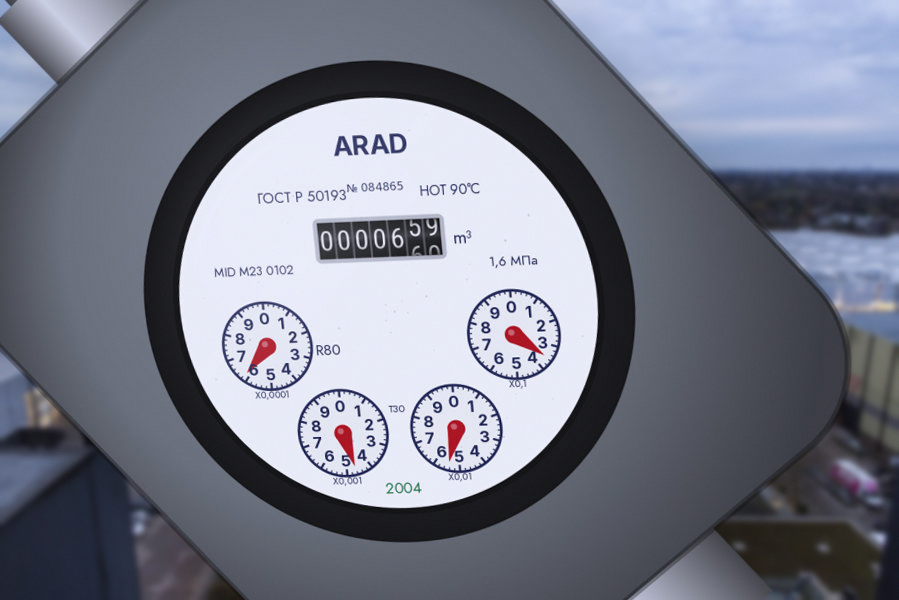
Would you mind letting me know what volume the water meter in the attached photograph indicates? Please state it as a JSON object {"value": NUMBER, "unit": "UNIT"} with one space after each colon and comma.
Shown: {"value": 659.3546, "unit": "m³"}
